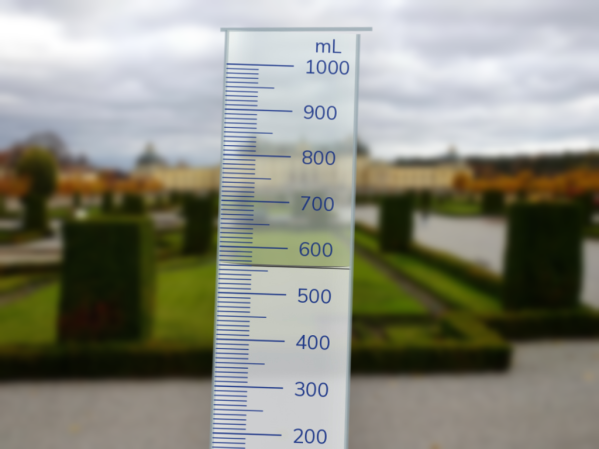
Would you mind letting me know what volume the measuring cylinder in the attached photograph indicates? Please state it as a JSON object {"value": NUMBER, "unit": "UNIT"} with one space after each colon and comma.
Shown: {"value": 560, "unit": "mL"}
